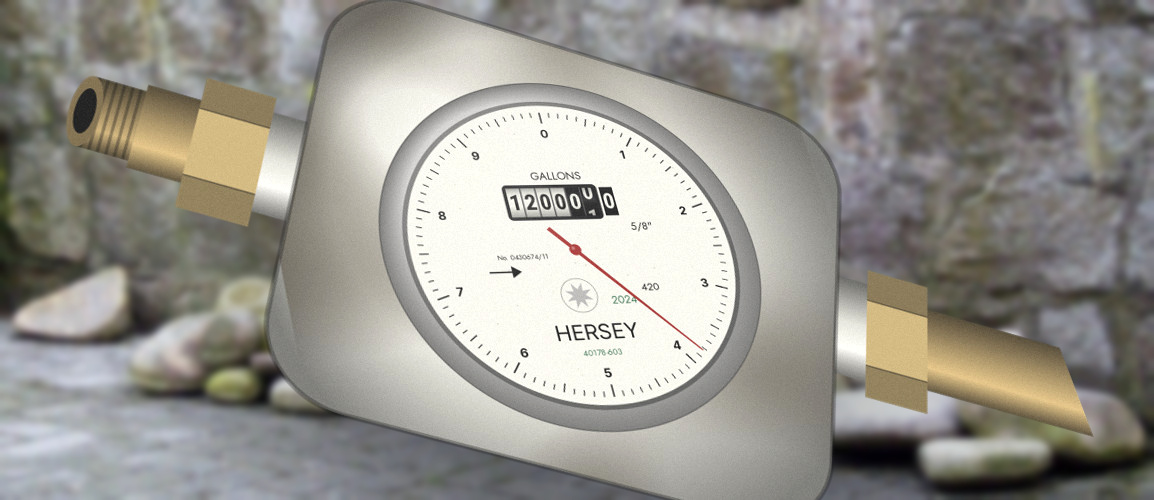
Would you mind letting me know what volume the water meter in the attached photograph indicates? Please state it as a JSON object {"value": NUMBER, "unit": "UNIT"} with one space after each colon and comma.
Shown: {"value": 1200003.8, "unit": "gal"}
